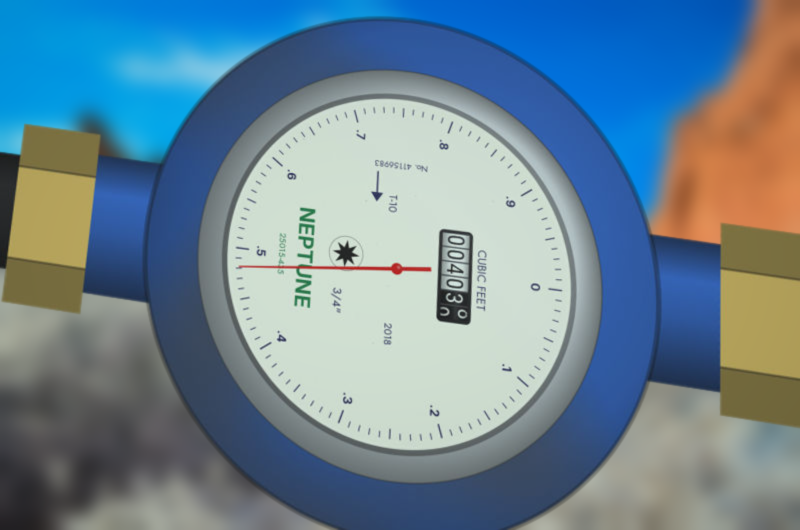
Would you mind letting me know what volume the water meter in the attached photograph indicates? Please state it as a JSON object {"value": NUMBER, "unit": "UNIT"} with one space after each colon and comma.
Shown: {"value": 4038.48, "unit": "ft³"}
